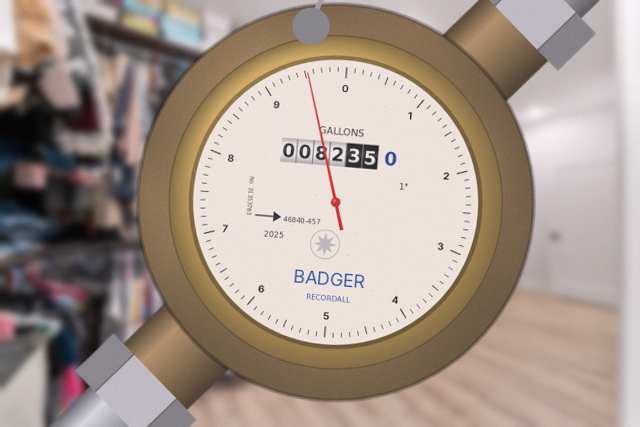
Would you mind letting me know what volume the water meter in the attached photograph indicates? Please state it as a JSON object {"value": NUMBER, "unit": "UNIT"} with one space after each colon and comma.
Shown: {"value": 82349.5, "unit": "gal"}
